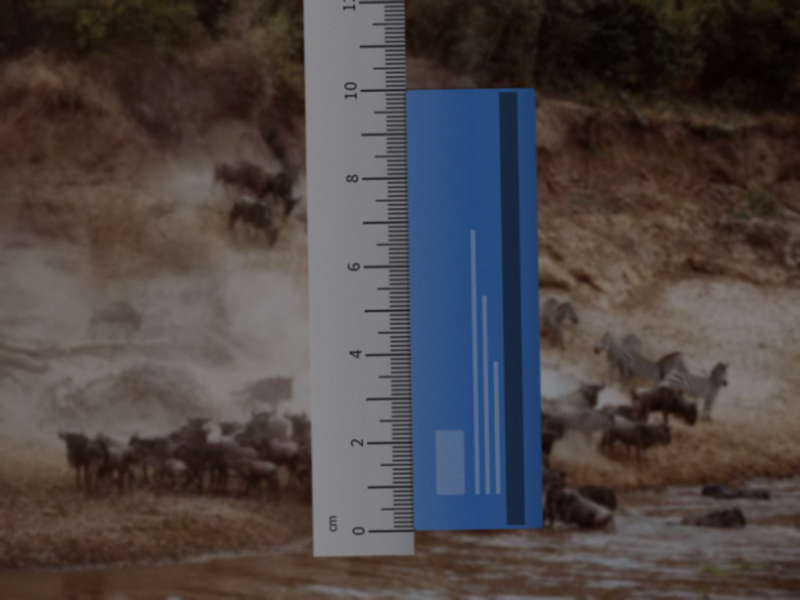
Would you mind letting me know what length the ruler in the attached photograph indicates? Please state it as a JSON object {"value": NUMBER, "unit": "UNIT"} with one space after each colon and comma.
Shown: {"value": 10, "unit": "cm"}
